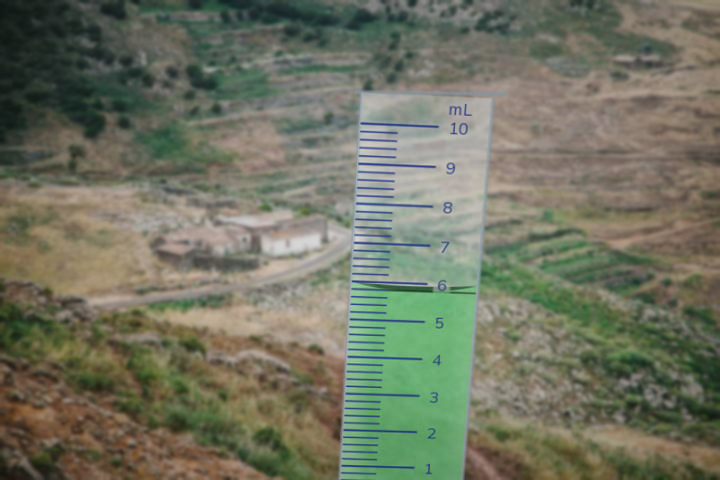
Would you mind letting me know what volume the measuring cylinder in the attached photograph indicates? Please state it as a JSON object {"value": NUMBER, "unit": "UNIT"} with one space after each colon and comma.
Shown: {"value": 5.8, "unit": "mL"}
